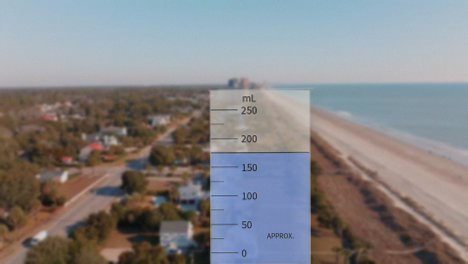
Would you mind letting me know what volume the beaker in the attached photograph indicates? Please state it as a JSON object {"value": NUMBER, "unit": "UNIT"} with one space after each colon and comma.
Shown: {"value": 175, "unit": "mL"}
